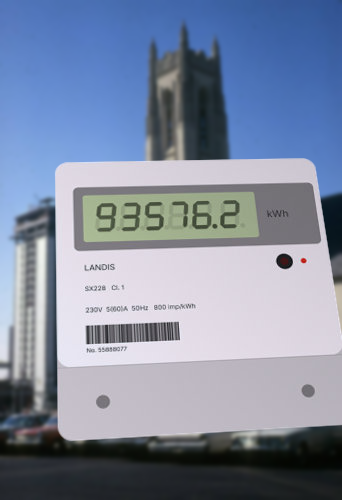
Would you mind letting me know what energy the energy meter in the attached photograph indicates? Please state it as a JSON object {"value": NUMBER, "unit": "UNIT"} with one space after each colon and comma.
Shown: {"value": 93576.2, "unit": "kWh"}
